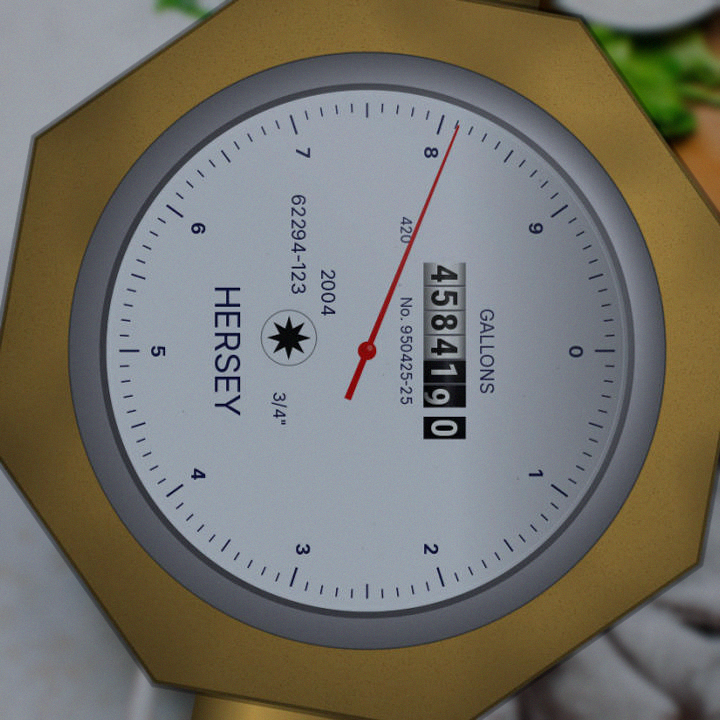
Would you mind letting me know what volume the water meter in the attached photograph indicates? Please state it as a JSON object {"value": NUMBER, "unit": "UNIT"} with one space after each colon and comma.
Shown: {"value": 4584188.1, "unit": "gal"}
